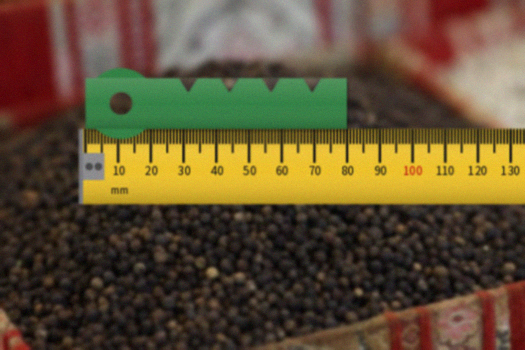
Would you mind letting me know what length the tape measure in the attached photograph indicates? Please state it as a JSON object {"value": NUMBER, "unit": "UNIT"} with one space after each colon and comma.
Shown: {"value": 80, "unit": "mm"}
